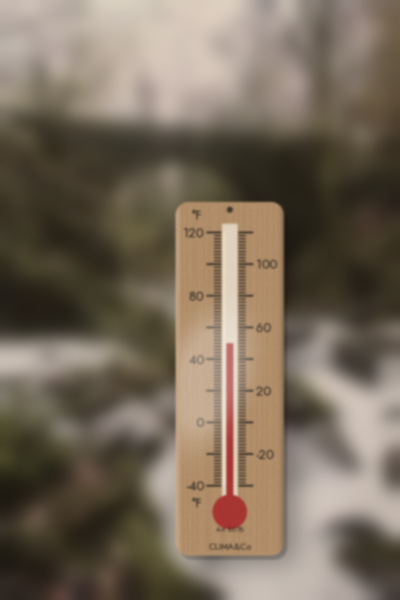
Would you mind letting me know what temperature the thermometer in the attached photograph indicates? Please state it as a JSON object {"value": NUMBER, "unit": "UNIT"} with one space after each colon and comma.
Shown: {"value": 50, "unit": "°F"}
